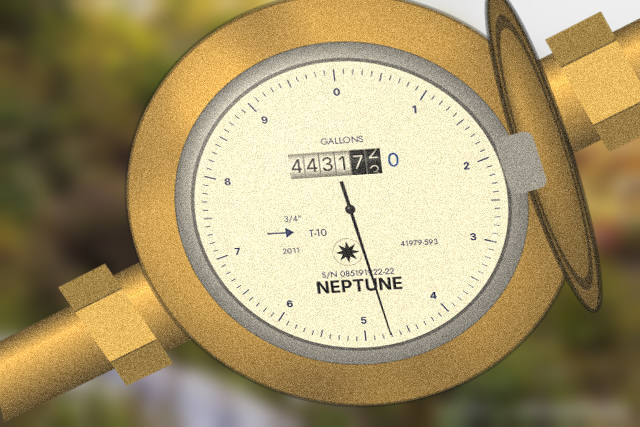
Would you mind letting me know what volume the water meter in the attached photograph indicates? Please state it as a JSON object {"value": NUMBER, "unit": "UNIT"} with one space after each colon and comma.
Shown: {"value": 4431724.7, "unit": "gal"}
